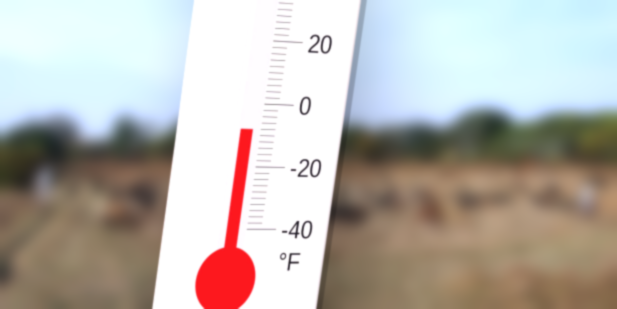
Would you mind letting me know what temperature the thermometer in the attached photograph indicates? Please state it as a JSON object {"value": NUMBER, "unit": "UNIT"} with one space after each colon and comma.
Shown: {"value": -8, "unit": "°F"}
